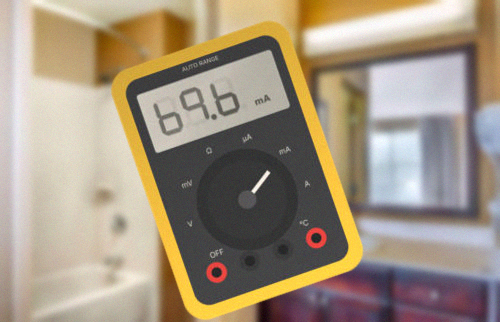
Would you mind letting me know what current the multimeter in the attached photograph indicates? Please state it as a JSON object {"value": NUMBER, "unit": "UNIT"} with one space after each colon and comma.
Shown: {"value": 69.6, "unit": "mA"}
